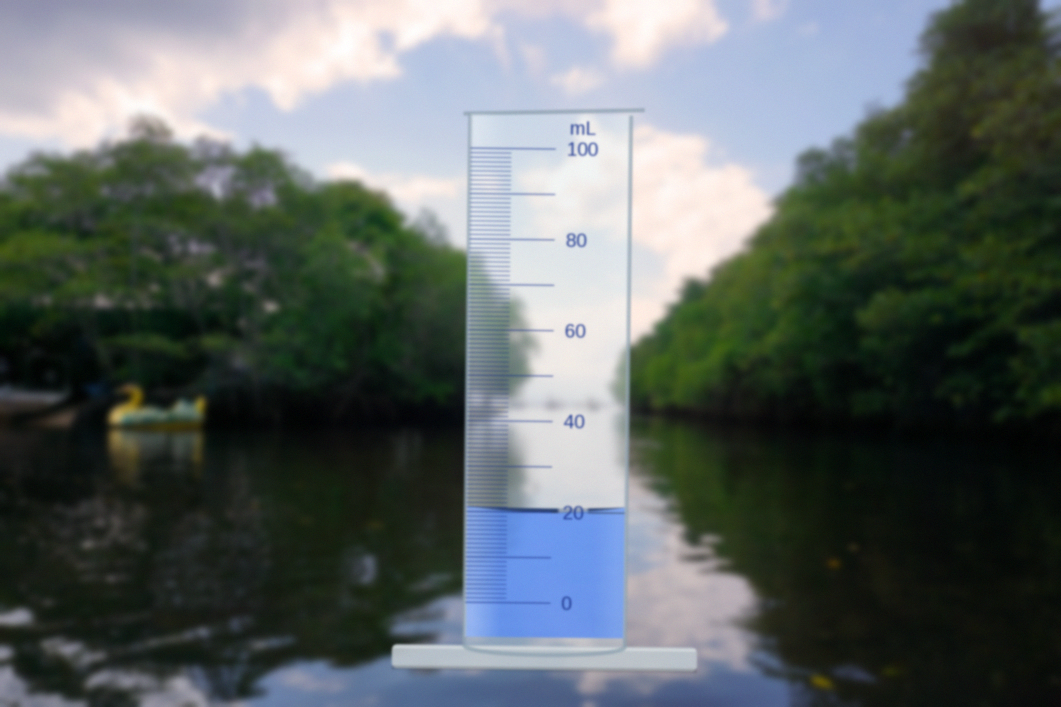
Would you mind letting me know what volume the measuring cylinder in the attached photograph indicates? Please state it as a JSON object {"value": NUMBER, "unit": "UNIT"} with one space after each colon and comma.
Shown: {"value": 20, "unit": "mL"}
